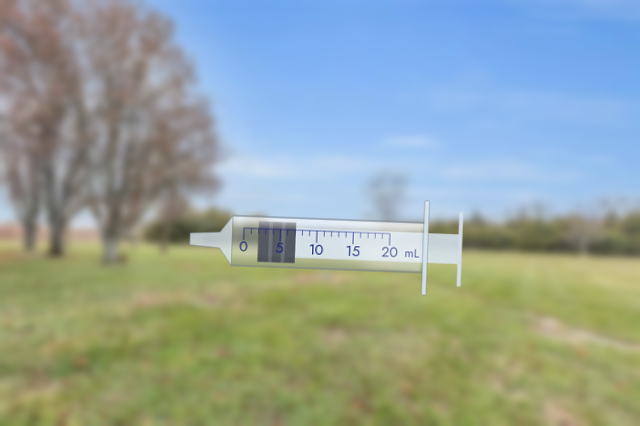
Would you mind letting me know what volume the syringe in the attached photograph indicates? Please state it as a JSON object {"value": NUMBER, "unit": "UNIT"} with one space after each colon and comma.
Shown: {"value": 2, "unit": "mL"}
